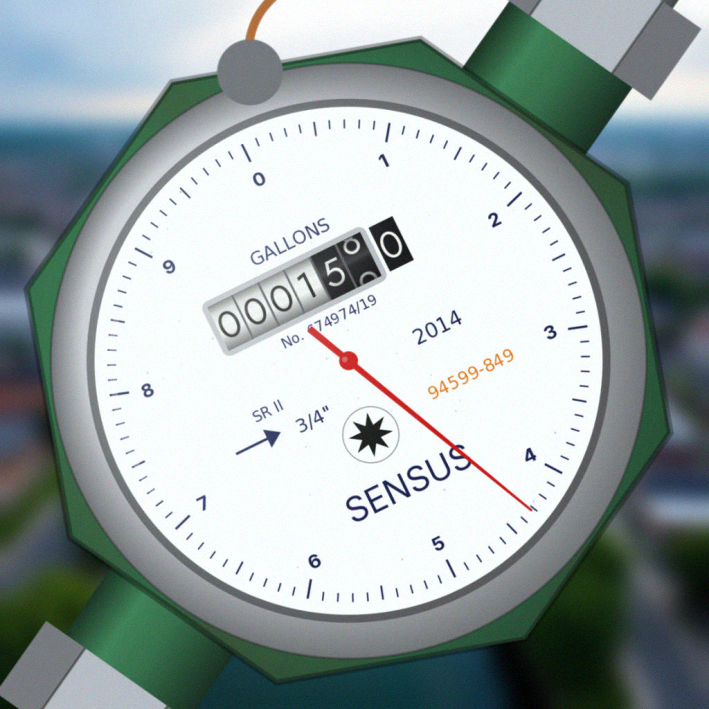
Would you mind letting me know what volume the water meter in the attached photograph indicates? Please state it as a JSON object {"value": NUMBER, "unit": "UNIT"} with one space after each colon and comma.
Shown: {"value": 1584.3, "unit": "gal"}
